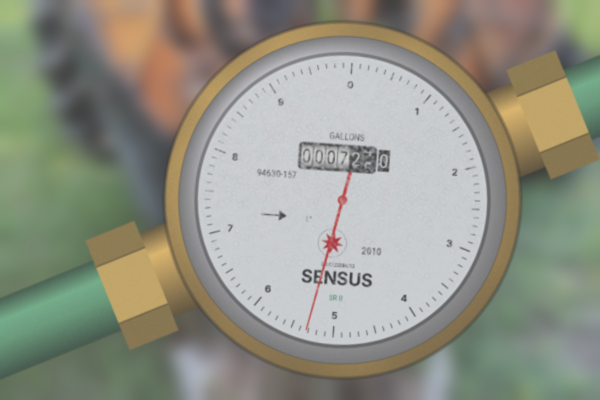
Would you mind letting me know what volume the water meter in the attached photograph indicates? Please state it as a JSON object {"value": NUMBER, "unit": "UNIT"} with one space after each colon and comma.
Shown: {"value": 7245.3, "unit": "gal"}
